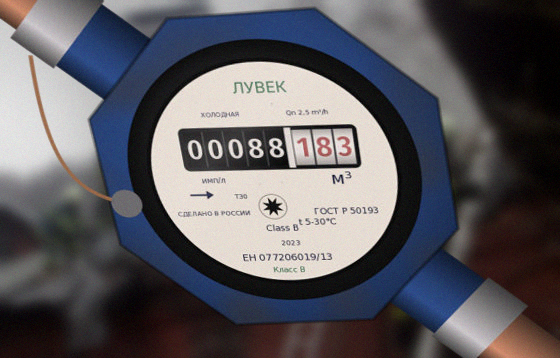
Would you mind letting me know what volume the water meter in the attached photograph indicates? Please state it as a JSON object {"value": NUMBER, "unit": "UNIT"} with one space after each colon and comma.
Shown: {"value": 88.183, "unit": "m³"}
